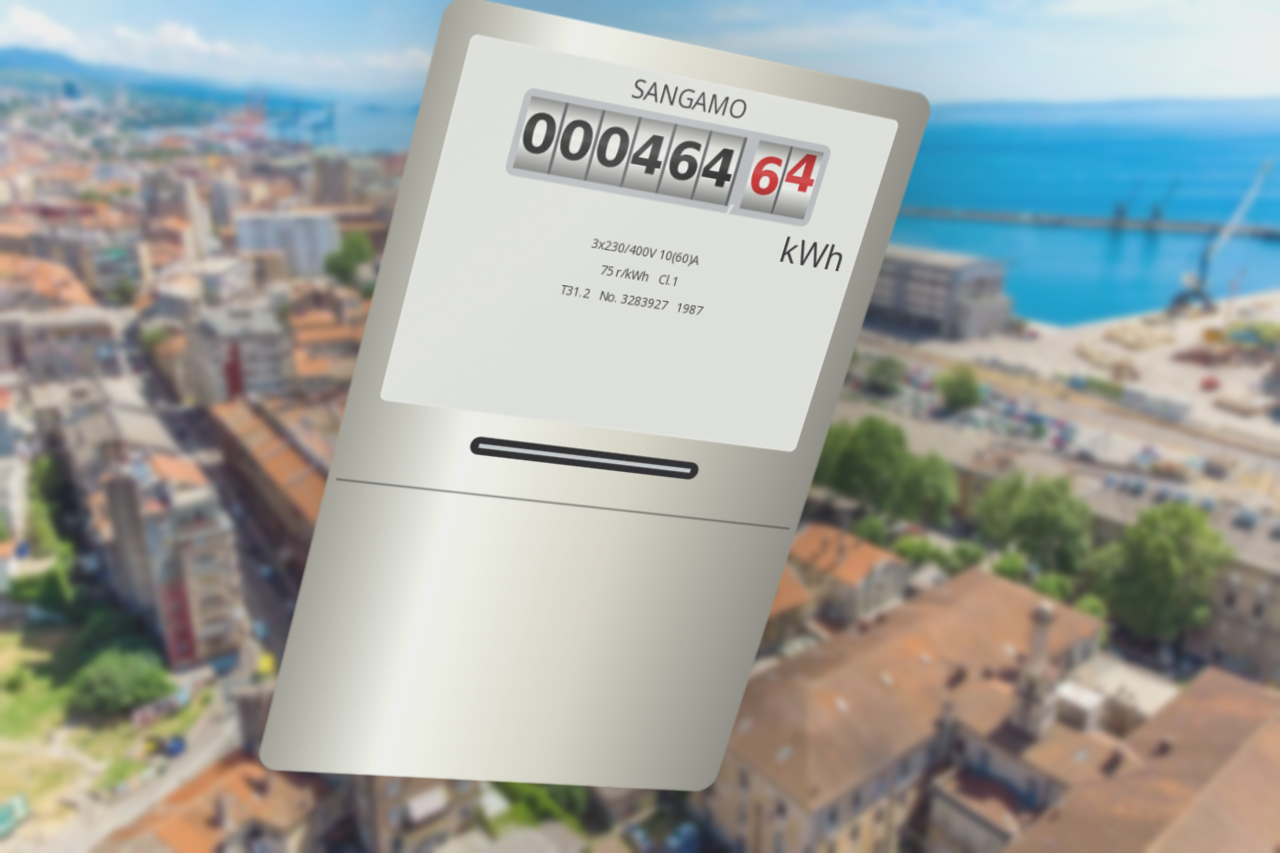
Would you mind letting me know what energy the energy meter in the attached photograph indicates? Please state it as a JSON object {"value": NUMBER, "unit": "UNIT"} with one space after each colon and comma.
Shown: {"value": 464.64, "unit": "kWh"}
